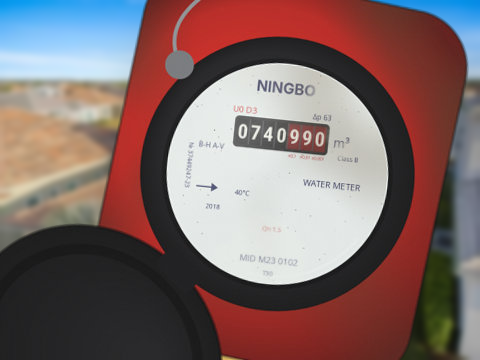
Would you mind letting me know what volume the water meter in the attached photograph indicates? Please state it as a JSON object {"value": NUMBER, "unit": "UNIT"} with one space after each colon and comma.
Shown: {"value": 740.990, "unit": "m³"}
